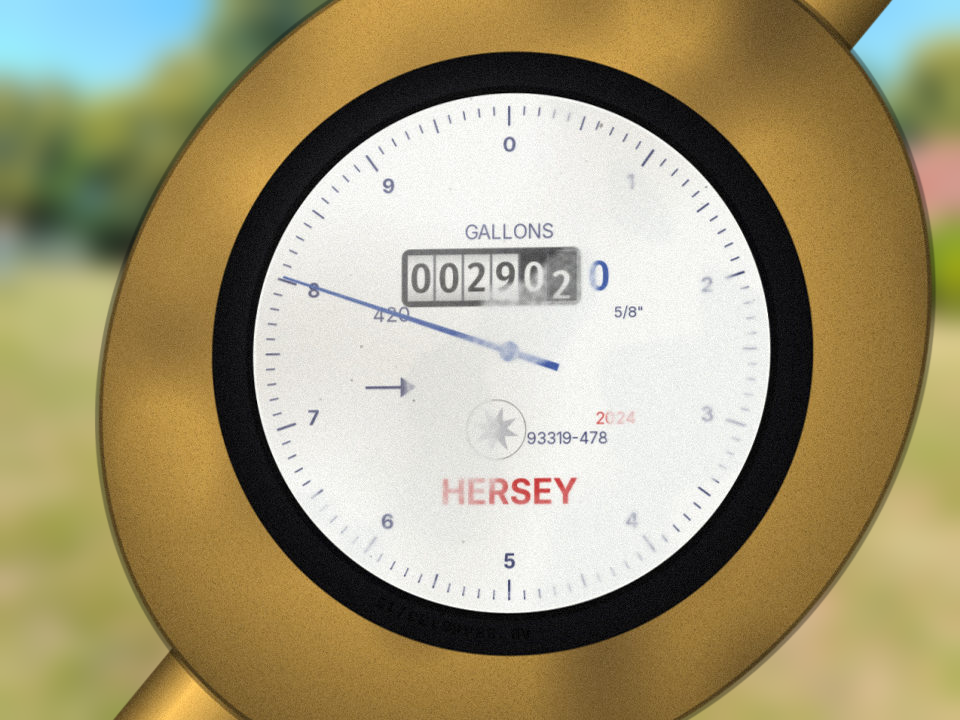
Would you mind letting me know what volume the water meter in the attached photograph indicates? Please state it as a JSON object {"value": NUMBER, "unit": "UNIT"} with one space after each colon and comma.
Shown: {"value": 29018.0, "unit": "gal"}
